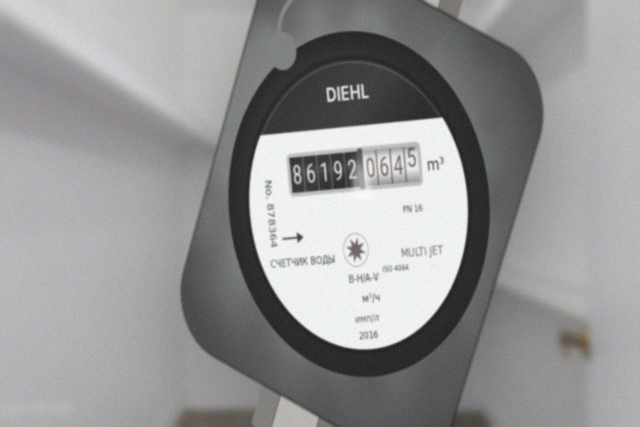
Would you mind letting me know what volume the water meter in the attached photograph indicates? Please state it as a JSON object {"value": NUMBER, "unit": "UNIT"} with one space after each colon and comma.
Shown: {"value": 86192.0645, "unit": "m³"}
